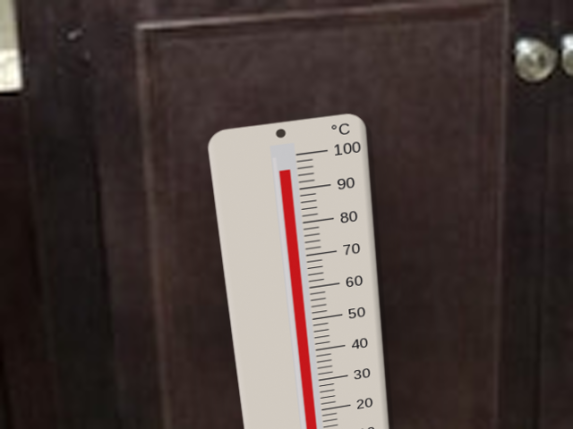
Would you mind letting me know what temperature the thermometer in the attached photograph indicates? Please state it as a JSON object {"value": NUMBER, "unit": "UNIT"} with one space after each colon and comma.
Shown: {"value": 96, "unit": "°C"}
